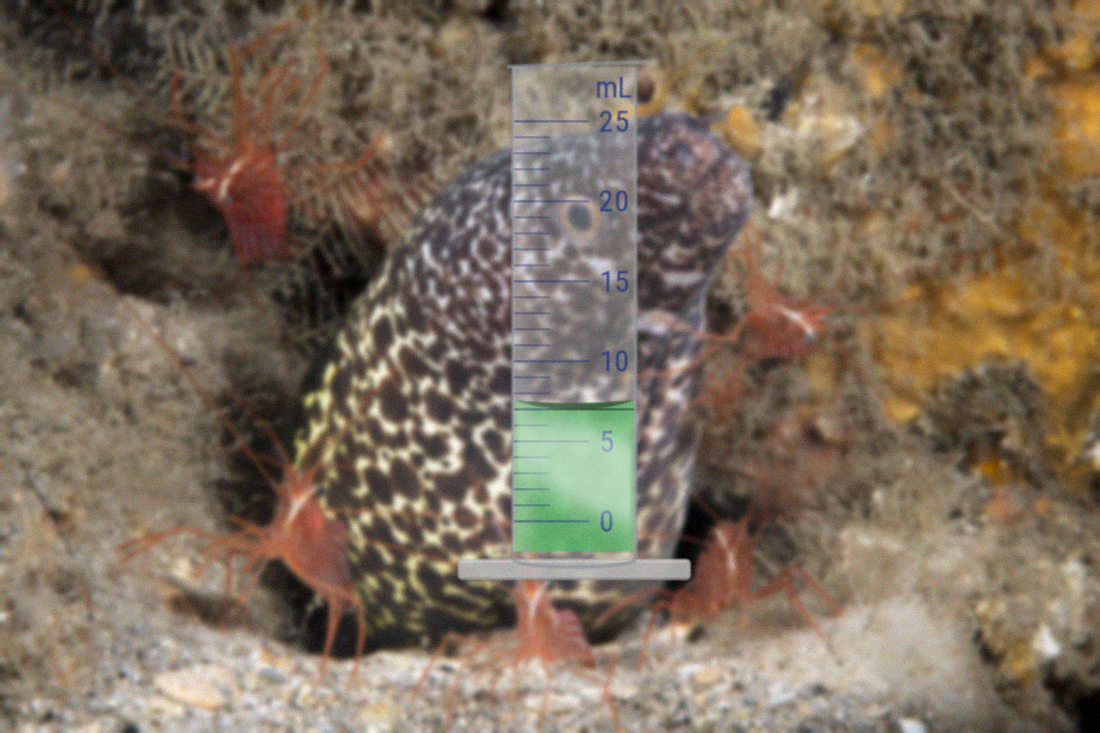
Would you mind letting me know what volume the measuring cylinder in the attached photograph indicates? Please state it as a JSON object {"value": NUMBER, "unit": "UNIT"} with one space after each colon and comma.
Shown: {"value": 7, "unit": "mL"}
